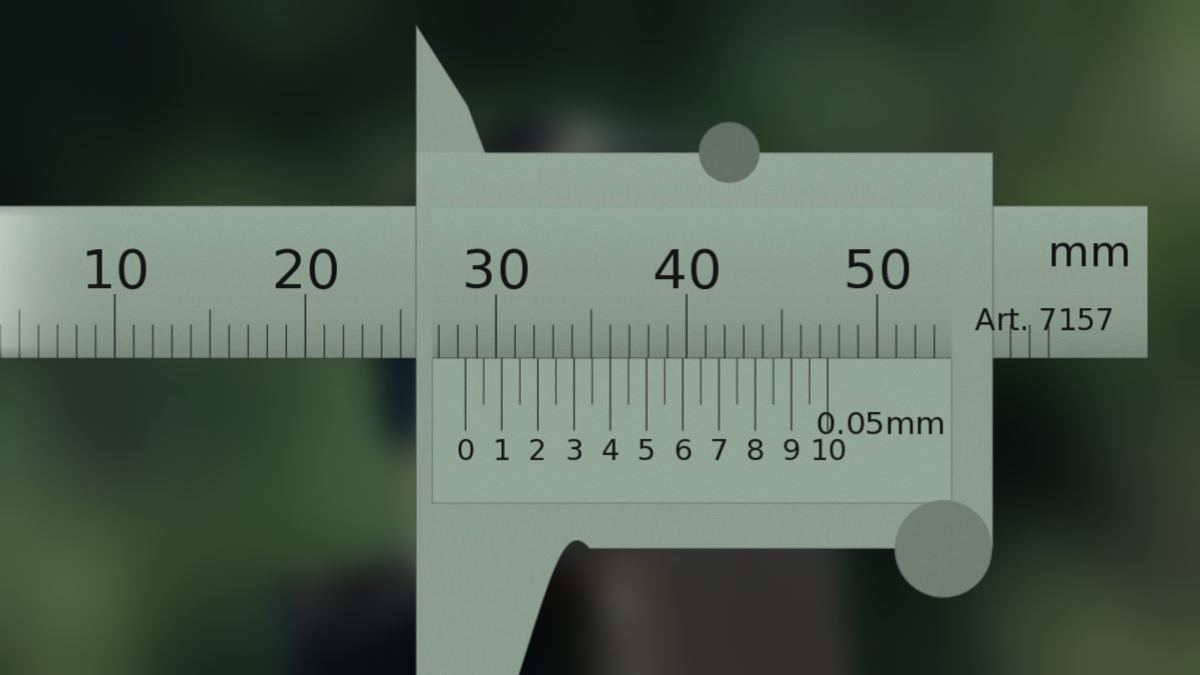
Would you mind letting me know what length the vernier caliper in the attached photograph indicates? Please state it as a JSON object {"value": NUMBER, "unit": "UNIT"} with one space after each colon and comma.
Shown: {"value": 28.4, "unit": "mm"}
